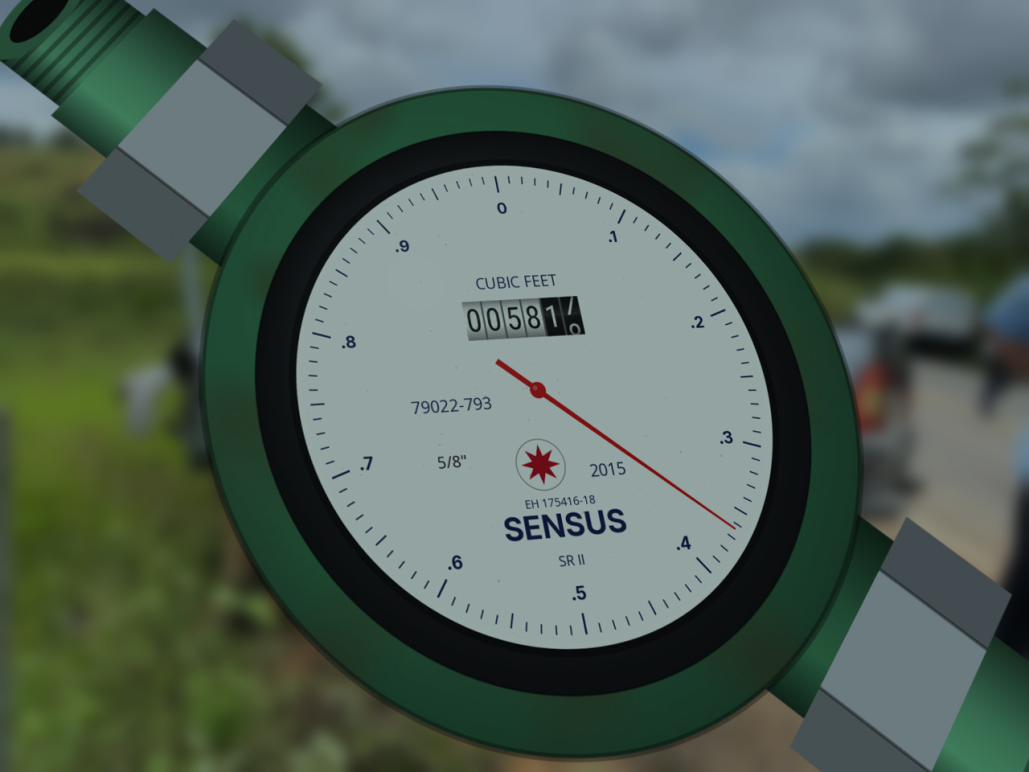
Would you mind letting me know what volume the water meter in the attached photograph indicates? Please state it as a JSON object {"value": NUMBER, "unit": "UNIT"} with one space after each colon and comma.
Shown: {"value": 5817.36, "unit": "ft³"}
